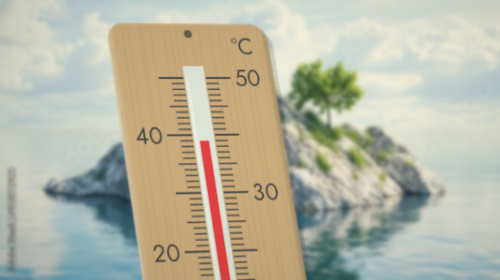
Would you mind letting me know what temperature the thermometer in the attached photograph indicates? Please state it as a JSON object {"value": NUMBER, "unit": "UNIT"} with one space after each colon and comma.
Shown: {"value": 39, "unit": "°C"}
